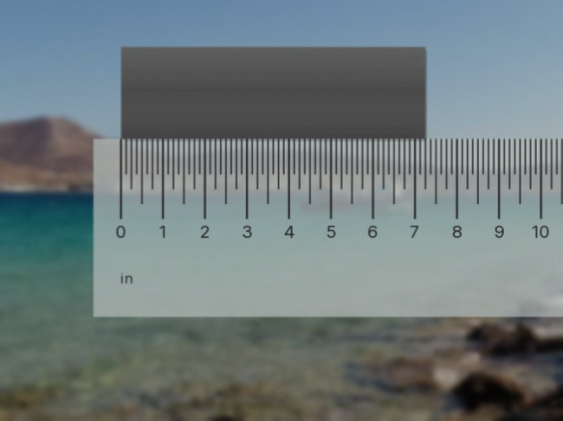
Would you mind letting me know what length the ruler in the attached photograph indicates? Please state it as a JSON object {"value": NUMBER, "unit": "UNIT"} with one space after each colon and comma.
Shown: {"value": 7.25, "unit": "in"}
